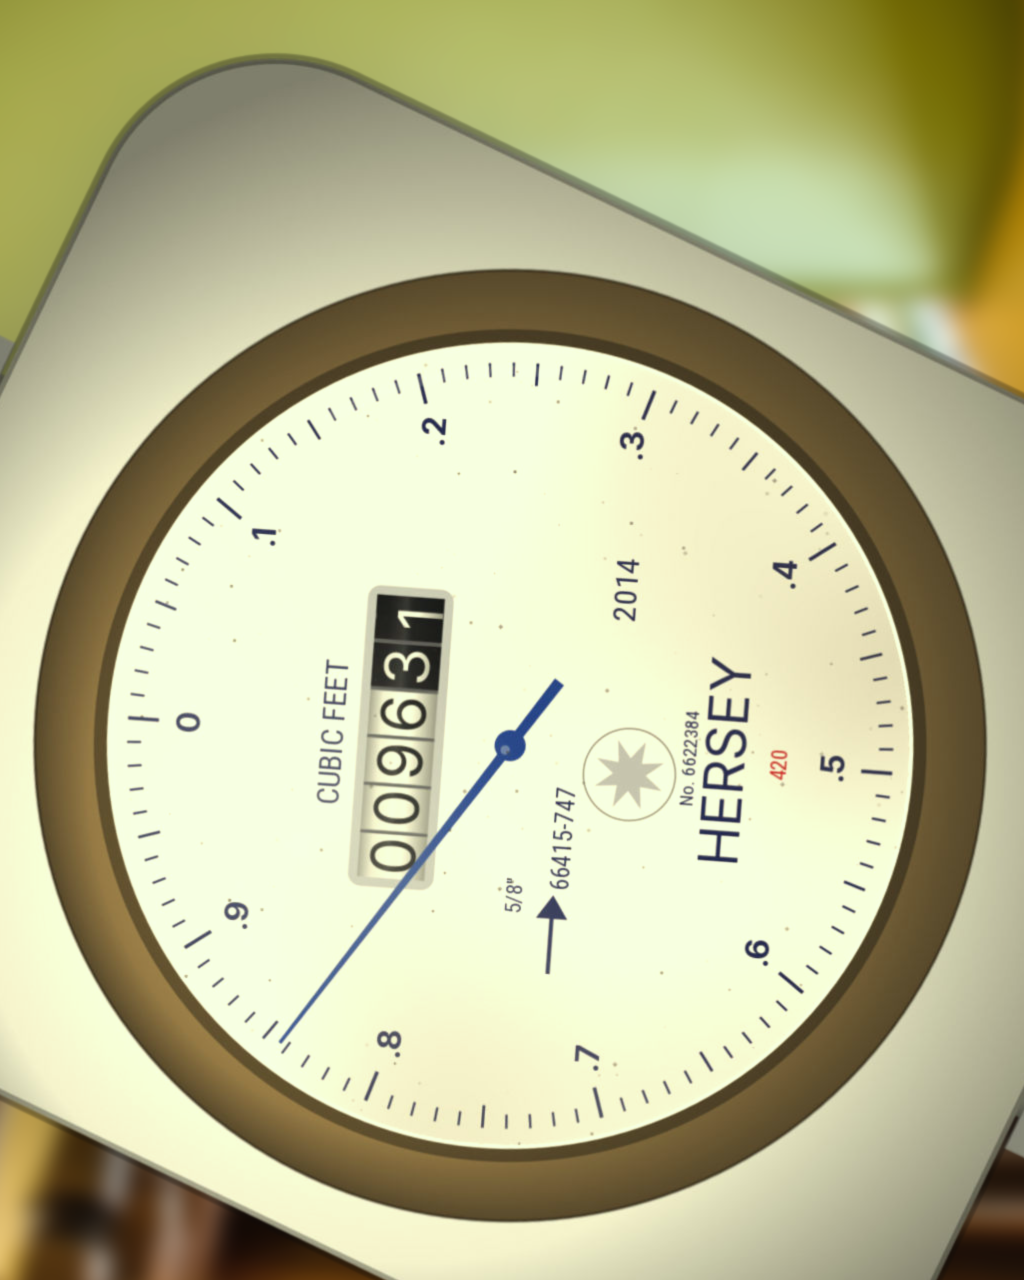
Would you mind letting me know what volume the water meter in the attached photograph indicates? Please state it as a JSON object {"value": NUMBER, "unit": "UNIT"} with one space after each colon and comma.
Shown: {"value": 9630.84, "unit": "ft³"}
